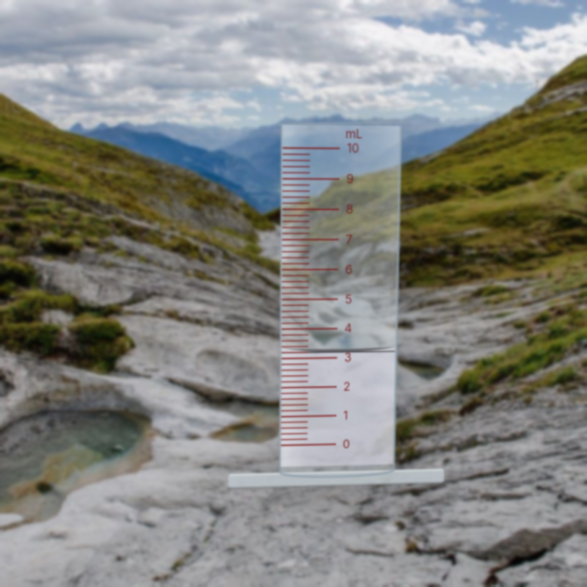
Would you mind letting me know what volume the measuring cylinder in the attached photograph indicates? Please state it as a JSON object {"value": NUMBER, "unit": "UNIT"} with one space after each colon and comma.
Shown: {"value": 3.2, "unit": "mL"}
